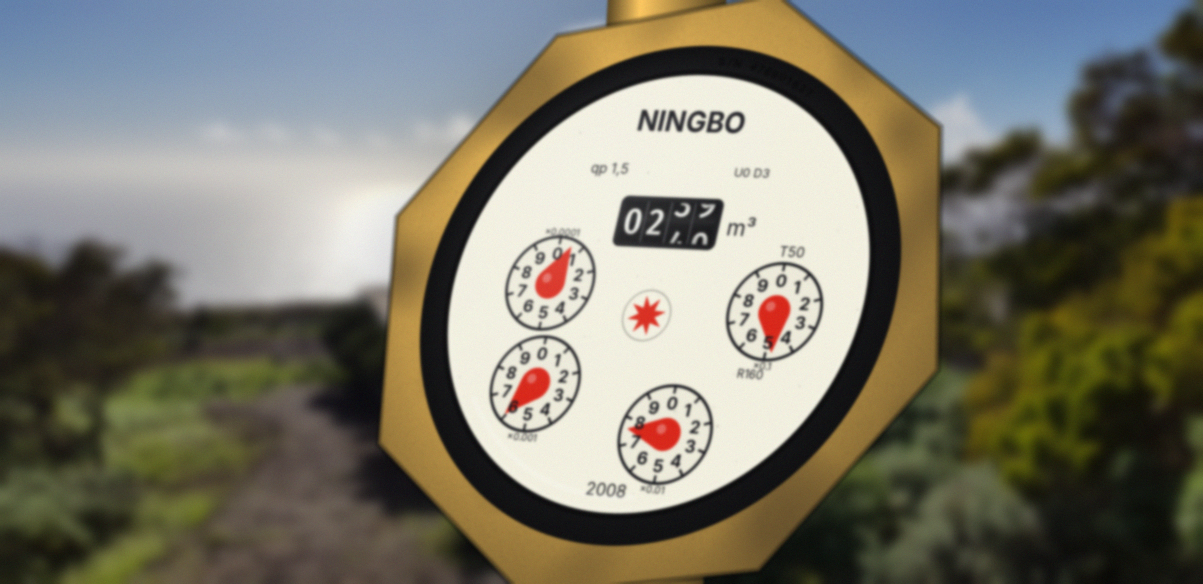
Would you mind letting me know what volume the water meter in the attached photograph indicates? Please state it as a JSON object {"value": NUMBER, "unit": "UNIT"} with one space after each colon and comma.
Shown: {"value": 239.4760, "unit": "m³"}
